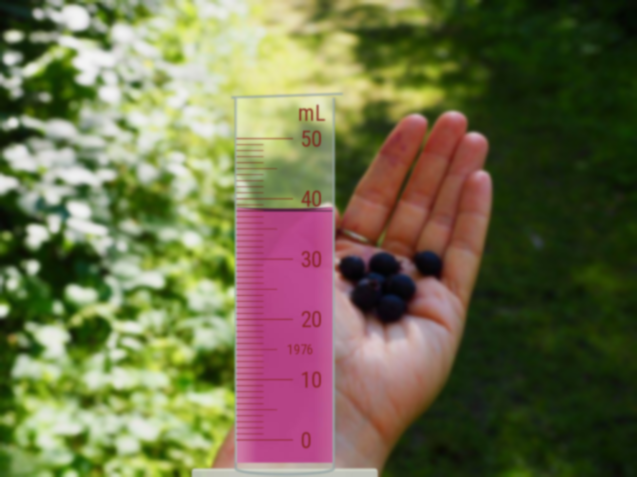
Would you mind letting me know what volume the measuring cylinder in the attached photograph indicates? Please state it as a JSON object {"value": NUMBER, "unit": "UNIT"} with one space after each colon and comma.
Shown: {"value": 38, "unit": "mL"}
